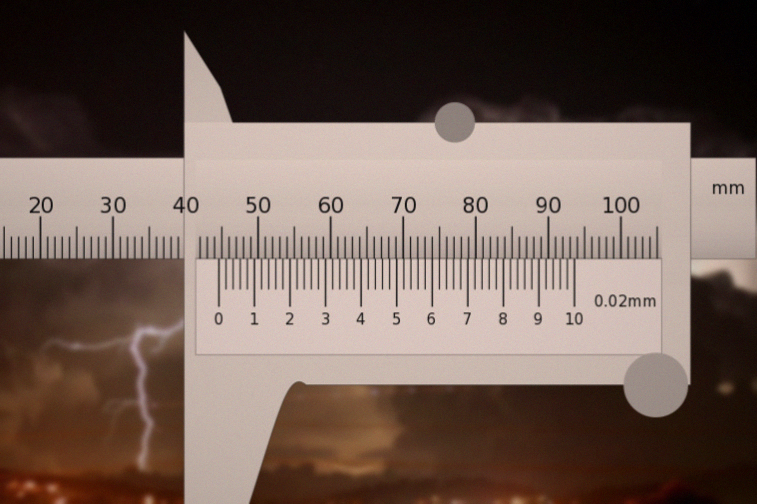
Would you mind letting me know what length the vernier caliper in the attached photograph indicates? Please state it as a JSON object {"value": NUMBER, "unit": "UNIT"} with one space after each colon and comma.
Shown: {"value": 44.6, "unit": "mm"}
